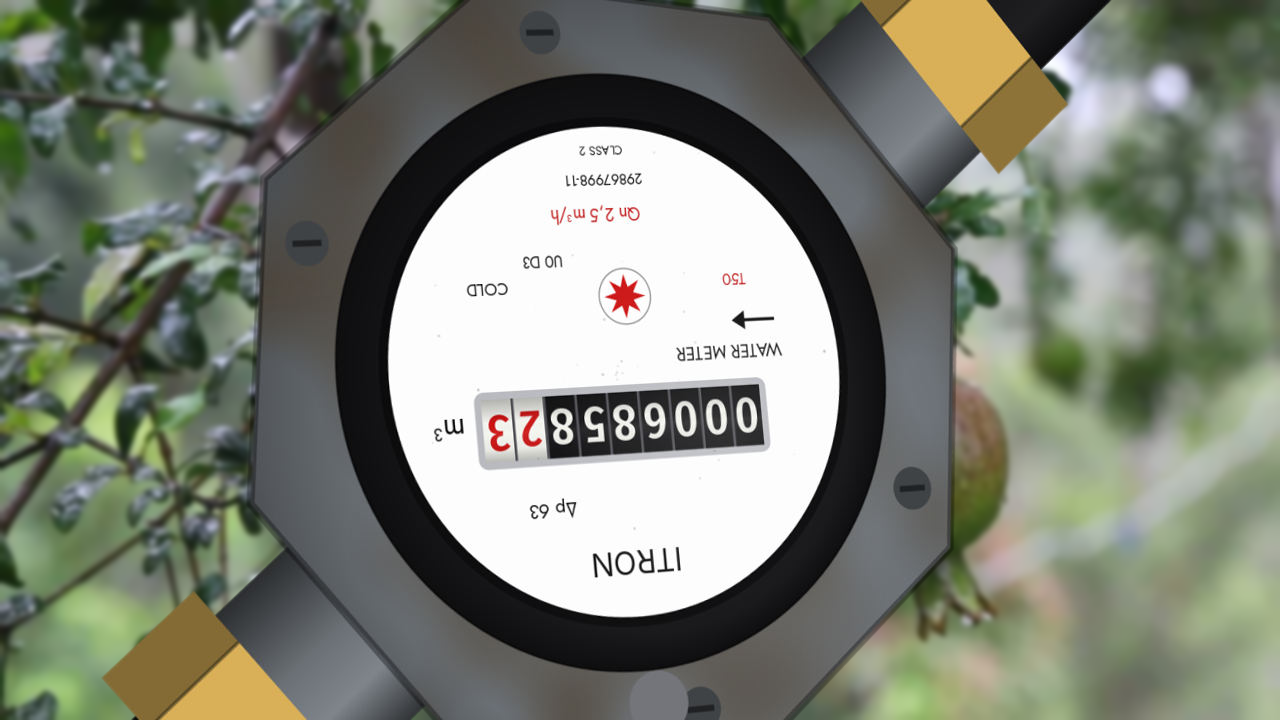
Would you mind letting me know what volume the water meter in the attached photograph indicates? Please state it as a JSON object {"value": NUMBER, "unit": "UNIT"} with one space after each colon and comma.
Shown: {"value": 6858.23, "unit": "m³"}
